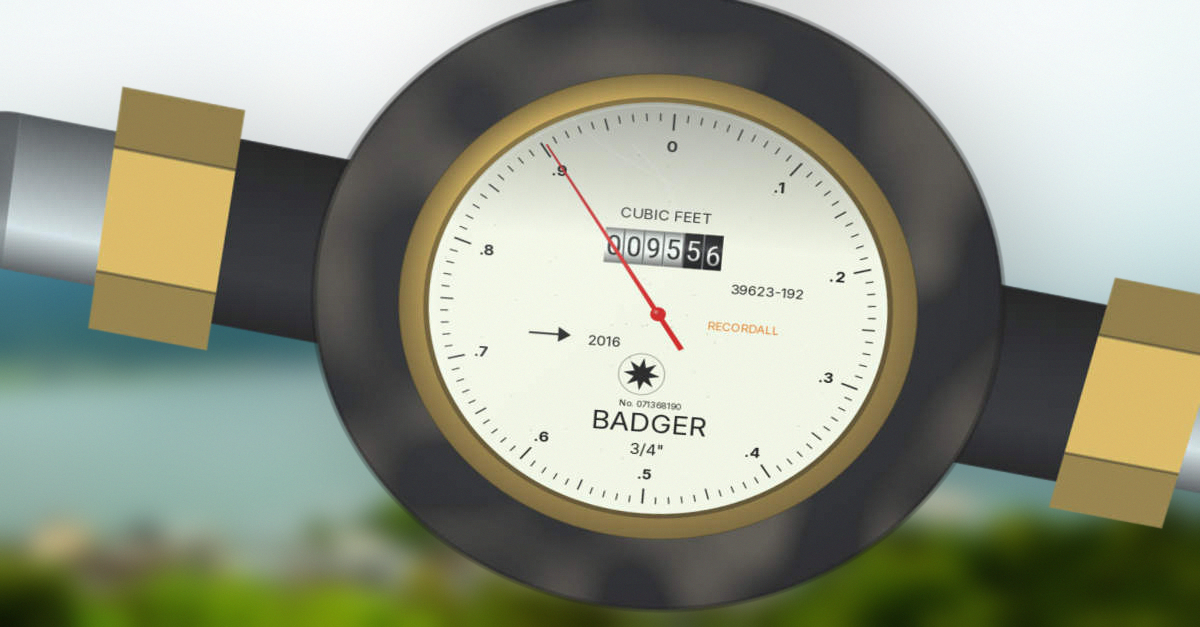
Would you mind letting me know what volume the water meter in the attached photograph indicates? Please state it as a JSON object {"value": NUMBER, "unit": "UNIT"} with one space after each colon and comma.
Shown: {"value": 9555.90, "unit": "ft³"}
